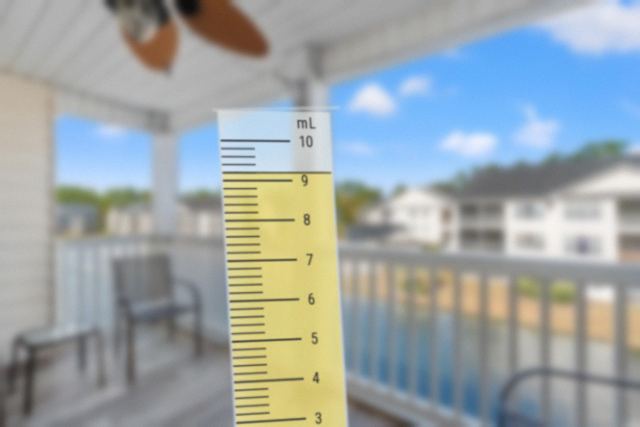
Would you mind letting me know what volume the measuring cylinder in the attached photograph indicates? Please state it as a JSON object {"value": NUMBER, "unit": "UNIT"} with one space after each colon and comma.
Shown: {"value": 9.2, "unit": "mL"}
